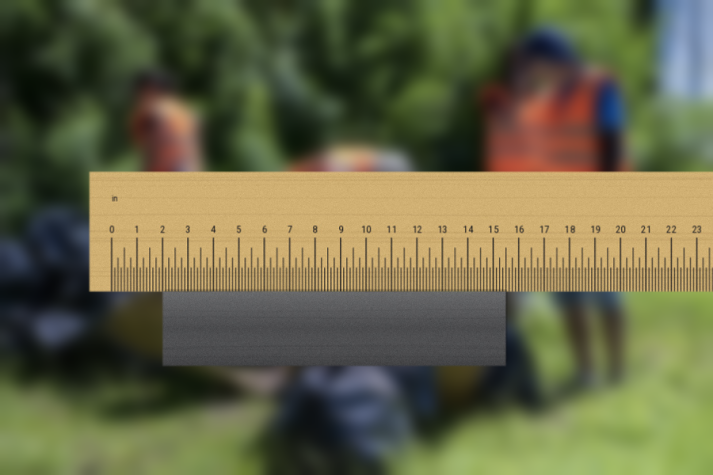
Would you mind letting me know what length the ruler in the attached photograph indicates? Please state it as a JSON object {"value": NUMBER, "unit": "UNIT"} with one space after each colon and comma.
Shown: {"value": 13.5, "unit": "in"}
